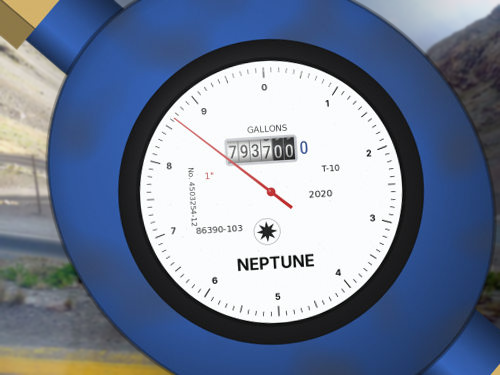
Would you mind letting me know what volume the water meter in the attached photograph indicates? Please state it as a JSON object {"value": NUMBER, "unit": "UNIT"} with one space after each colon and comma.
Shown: {"value": 7936998.6, "unit": "gal"}
